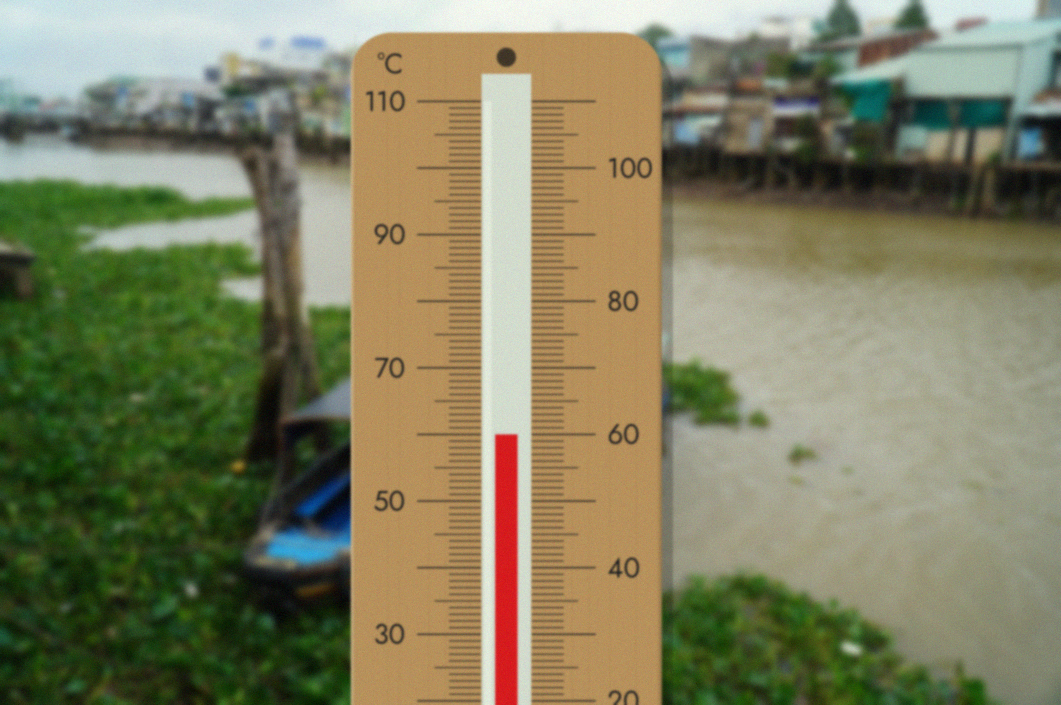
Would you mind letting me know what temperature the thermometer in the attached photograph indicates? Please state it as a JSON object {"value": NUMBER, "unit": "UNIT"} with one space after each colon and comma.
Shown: {"value": 60, "unit": "°C"}
